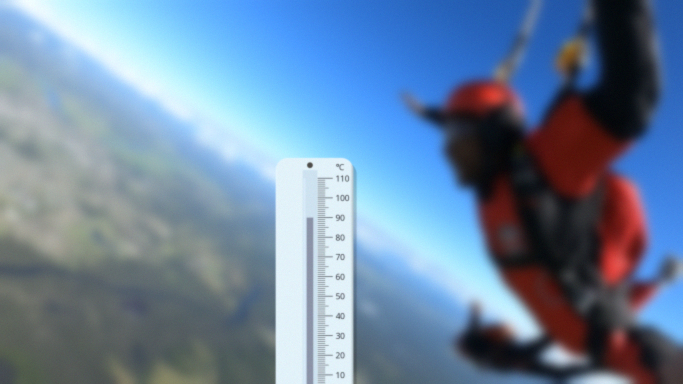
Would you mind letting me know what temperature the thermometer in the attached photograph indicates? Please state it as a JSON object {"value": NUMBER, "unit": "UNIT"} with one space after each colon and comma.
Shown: {"value": 90, "unit": "°C"}
